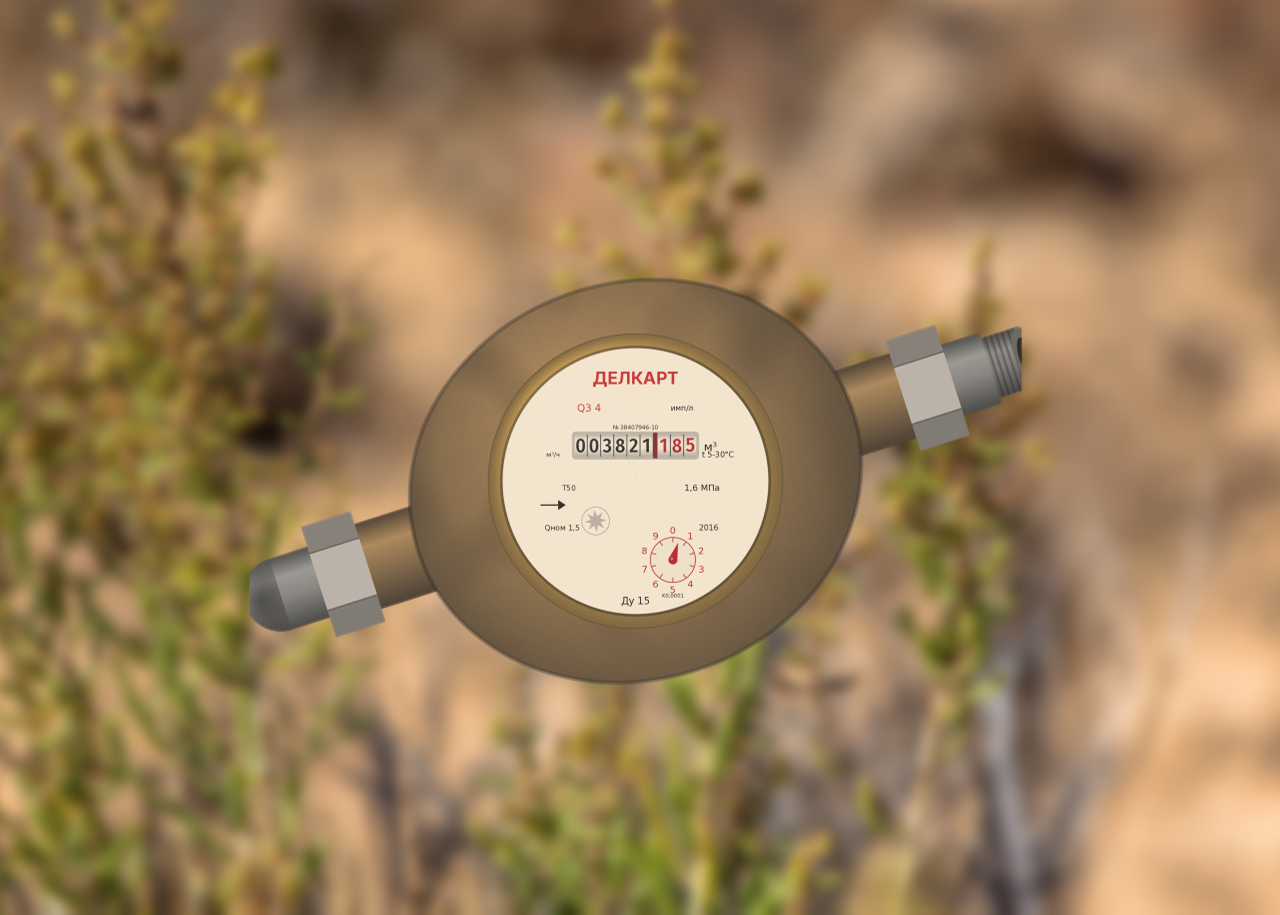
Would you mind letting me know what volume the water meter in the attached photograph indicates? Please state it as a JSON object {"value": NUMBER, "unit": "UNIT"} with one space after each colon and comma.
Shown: {"value": 3821.1850, "unit": "m³"}
